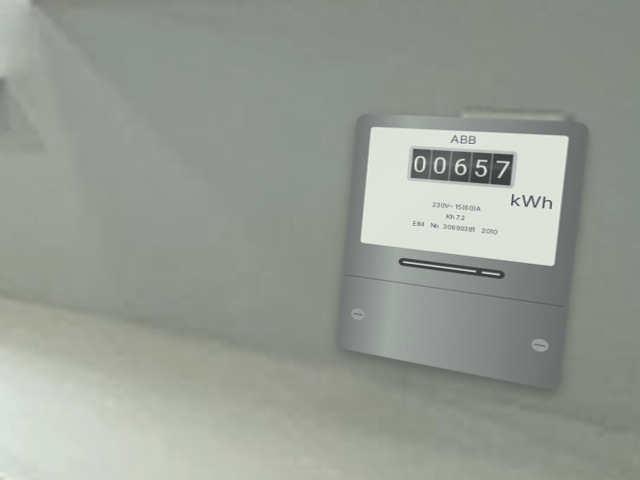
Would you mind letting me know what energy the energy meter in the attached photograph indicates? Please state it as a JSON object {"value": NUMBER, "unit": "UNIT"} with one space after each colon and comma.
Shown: {"value": 657, "unit": "kWh"}
